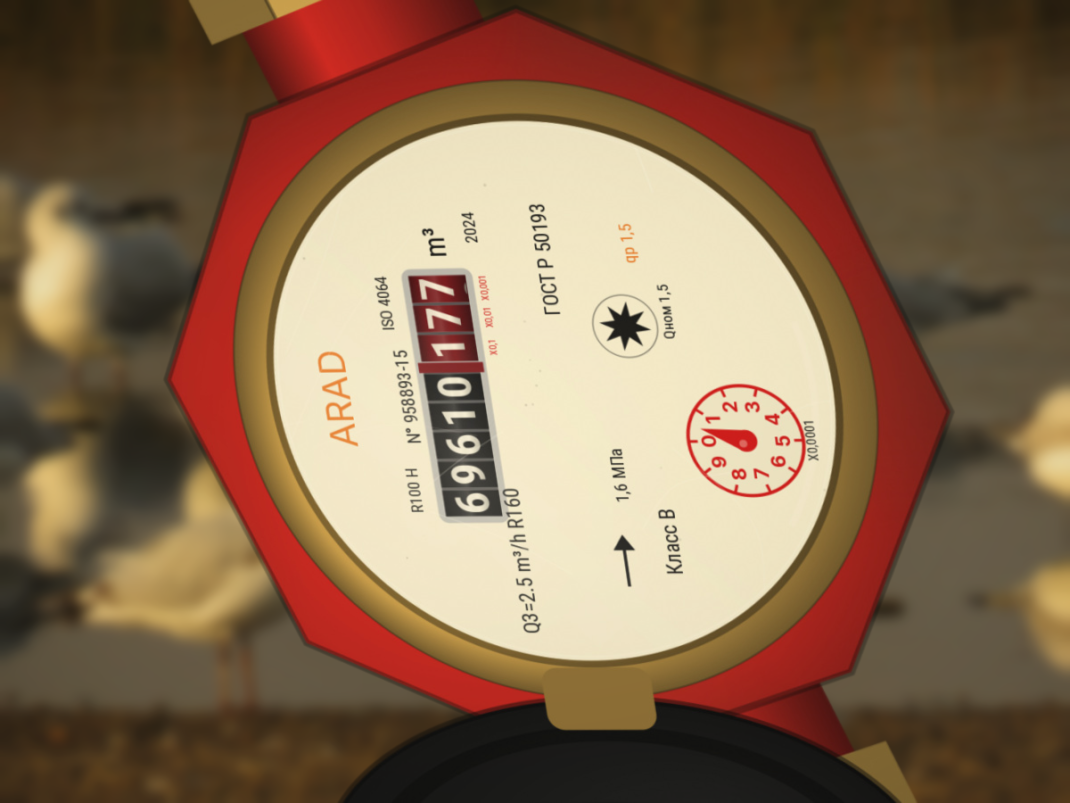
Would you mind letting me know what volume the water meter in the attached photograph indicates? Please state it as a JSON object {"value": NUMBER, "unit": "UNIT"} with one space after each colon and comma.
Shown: {"value": 69610.1770, "unit": "m³"}
